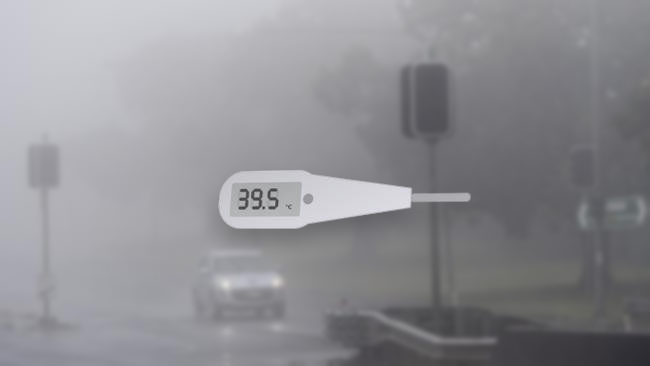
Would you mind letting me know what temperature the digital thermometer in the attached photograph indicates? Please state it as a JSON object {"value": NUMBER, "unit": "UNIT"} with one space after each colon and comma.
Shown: {"value": 39.5, "unit": "°C"}
